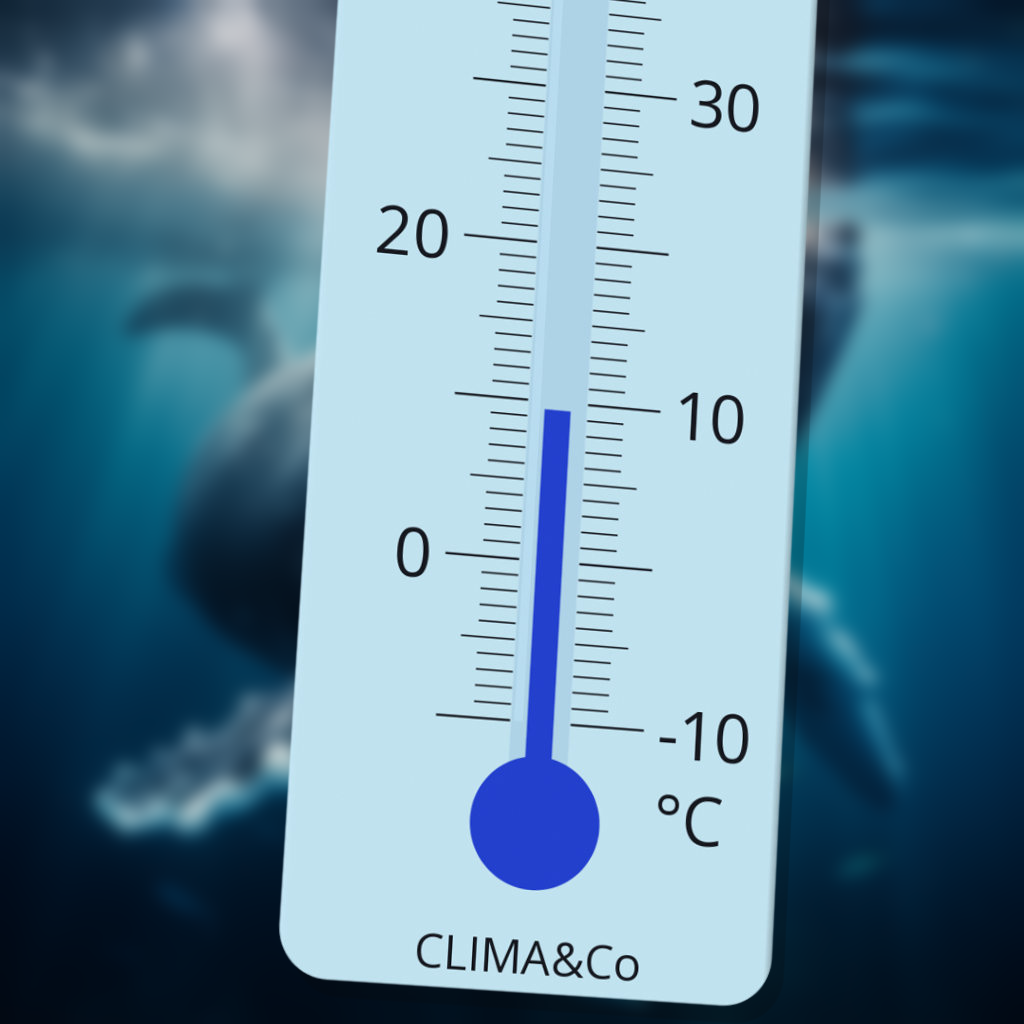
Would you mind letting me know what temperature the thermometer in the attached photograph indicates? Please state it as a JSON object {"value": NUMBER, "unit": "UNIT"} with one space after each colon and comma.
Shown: {"value": 9.5, "unit": "°C"}
